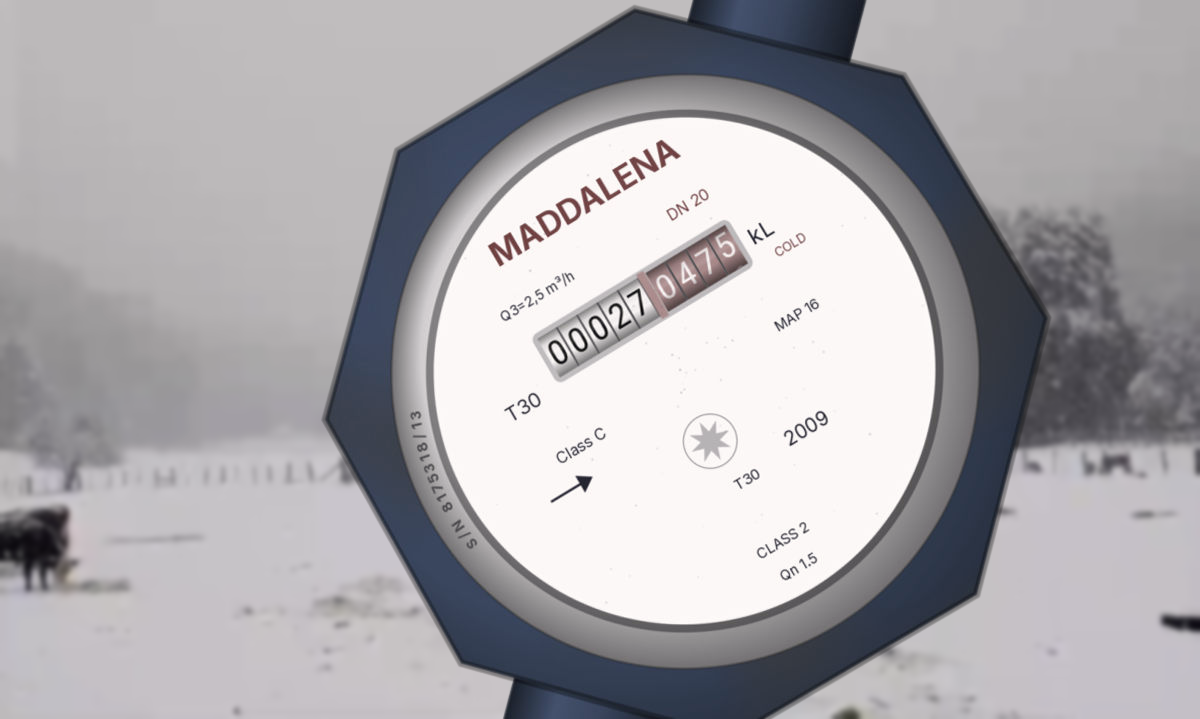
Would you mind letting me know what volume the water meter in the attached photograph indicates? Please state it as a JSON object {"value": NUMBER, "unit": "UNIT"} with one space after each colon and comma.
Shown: {"value": 27.0475, "unit": "kL"}
